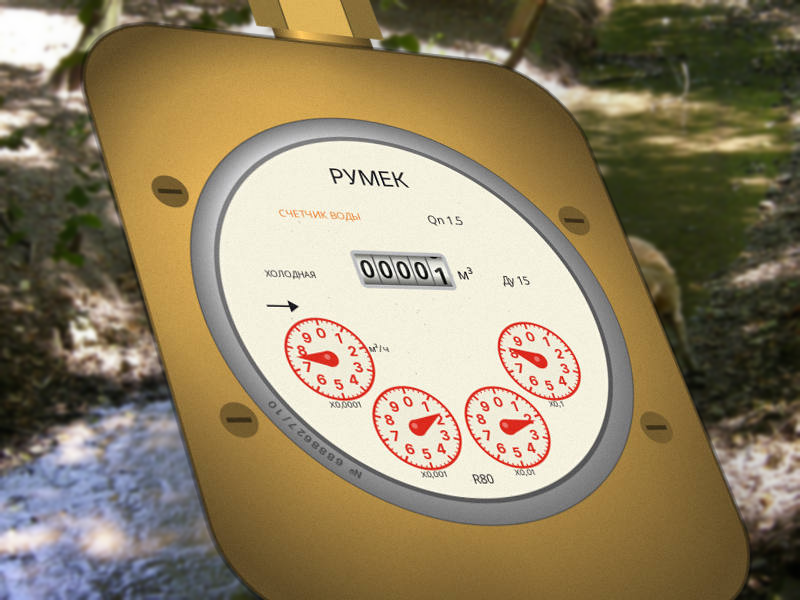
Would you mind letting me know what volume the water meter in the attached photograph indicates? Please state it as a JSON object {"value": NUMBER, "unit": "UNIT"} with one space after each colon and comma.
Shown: {"value": 0.8217, "unit": "m³"}
